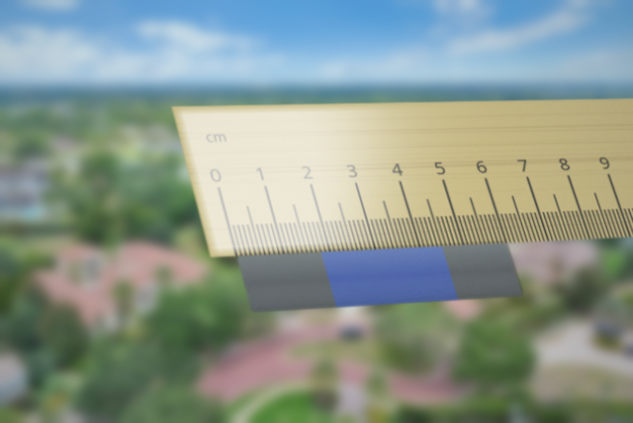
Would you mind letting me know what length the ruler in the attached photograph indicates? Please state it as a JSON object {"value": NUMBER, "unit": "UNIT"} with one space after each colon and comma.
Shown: {"value": 6, "unit": "cm"}
